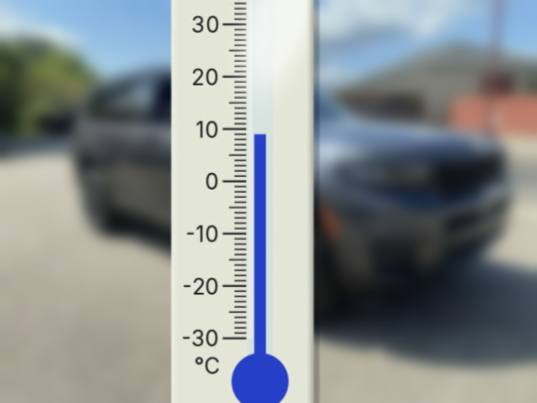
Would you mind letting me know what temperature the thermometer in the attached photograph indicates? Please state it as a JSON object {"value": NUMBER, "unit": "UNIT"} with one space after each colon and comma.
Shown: {"value": 9, "unit": "°C"}
